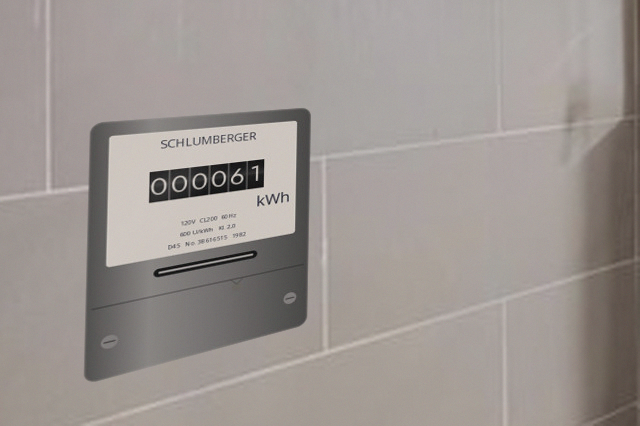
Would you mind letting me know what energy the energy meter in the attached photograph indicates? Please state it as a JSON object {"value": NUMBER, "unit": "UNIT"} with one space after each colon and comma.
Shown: {"value": 61, "unit": "kWh"}
